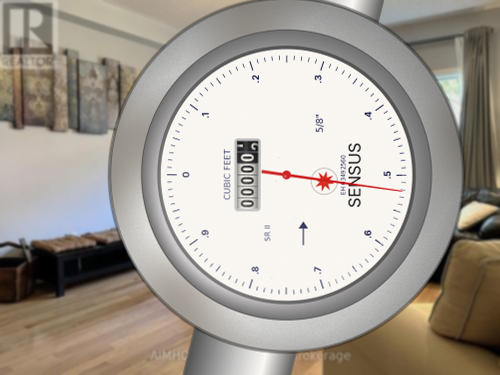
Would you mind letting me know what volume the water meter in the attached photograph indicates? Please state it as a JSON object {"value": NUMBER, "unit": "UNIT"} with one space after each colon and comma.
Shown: {"value": 1.52, "unit": "ft³"}
